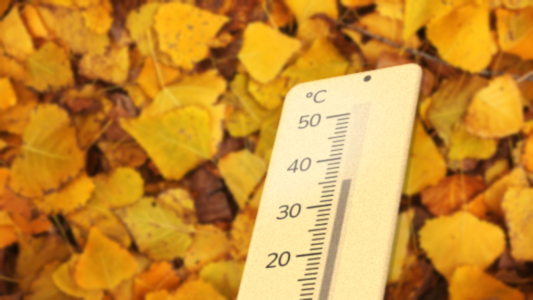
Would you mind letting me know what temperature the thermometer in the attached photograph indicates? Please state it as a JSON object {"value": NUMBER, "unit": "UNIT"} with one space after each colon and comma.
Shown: {"value": 35, "unit": "°C"}
